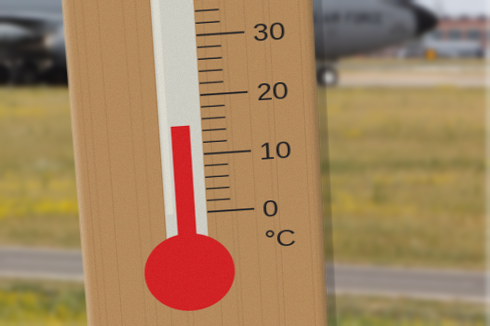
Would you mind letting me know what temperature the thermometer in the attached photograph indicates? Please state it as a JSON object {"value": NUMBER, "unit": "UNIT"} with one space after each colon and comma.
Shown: {"value": 15, "unit": "°C"}
